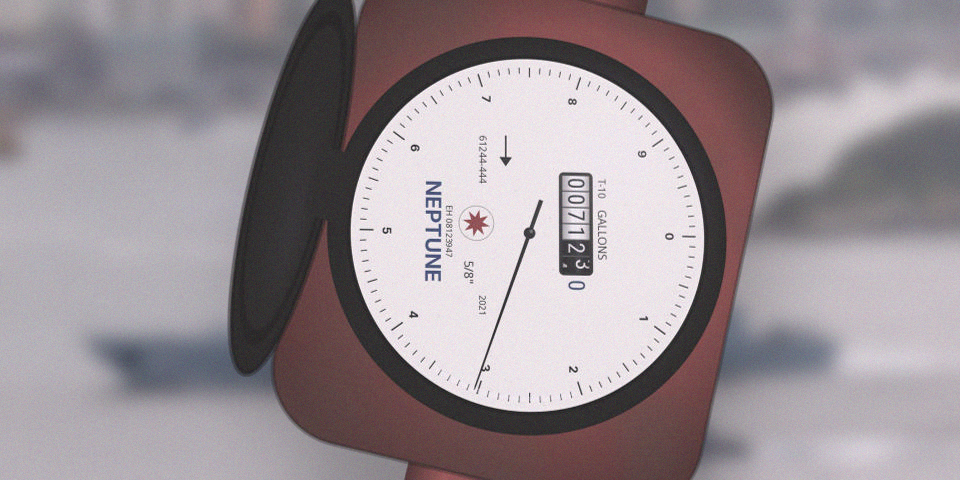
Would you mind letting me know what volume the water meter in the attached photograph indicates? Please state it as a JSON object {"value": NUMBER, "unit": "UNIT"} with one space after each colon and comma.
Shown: {"value": 71233.0, "unit": "gal"}
